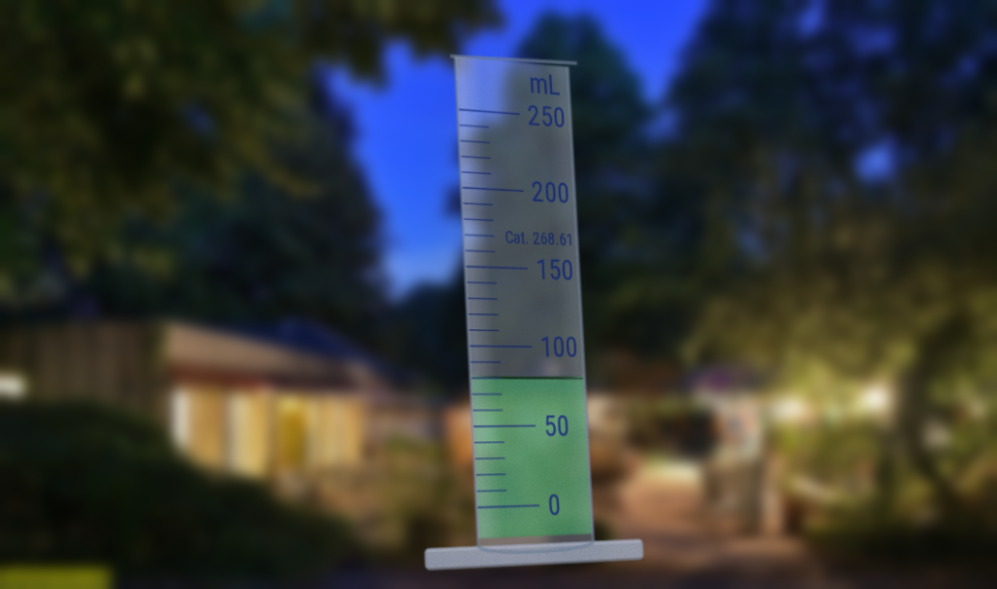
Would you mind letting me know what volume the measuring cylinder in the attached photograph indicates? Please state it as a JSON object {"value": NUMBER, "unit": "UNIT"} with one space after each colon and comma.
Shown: {"value": 80, "unit": "mL"}
